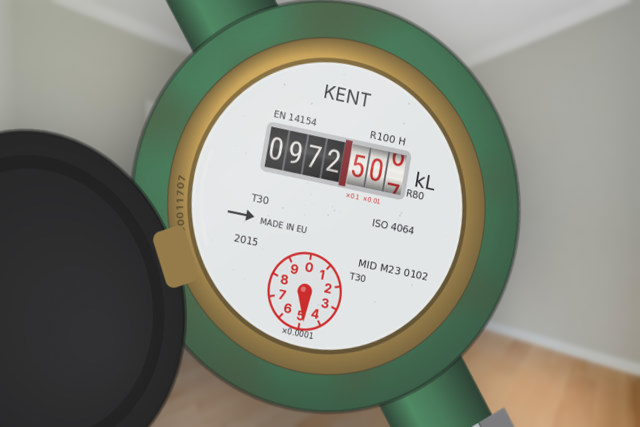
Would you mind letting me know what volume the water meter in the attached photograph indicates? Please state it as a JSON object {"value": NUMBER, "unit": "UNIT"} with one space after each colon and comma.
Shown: {"value": 972.5064, "unit": "kL"}
